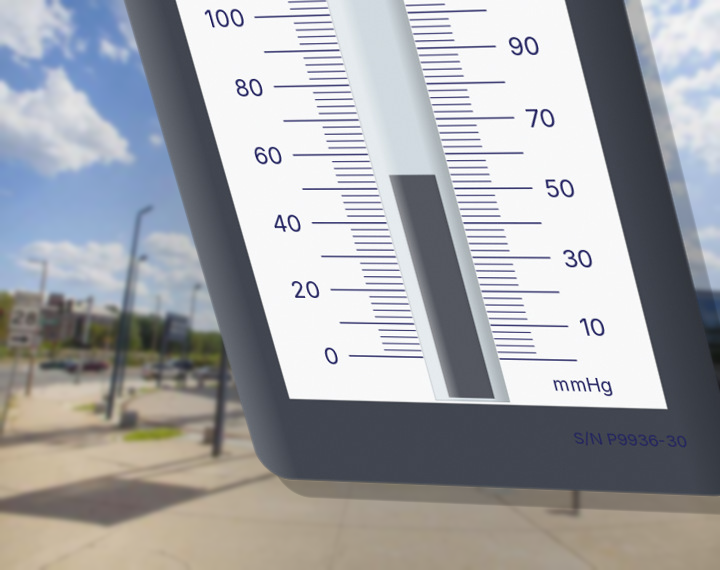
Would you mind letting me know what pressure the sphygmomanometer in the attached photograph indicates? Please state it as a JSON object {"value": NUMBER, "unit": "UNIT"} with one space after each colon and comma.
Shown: {"value": 54, "unit": "mmHg"}
